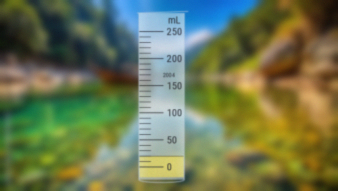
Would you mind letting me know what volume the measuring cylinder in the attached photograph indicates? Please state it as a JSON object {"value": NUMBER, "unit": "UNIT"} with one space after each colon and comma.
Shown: {"value": 20, "unit": "mL"}
